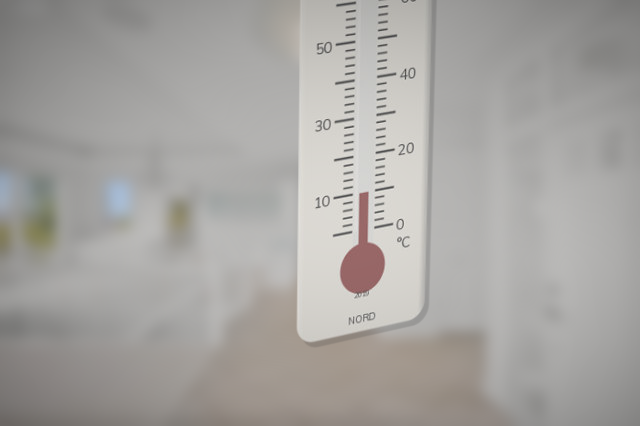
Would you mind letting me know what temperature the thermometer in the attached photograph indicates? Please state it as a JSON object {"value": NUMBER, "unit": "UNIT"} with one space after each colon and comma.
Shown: {"value": 10, "unit": "°C"}
